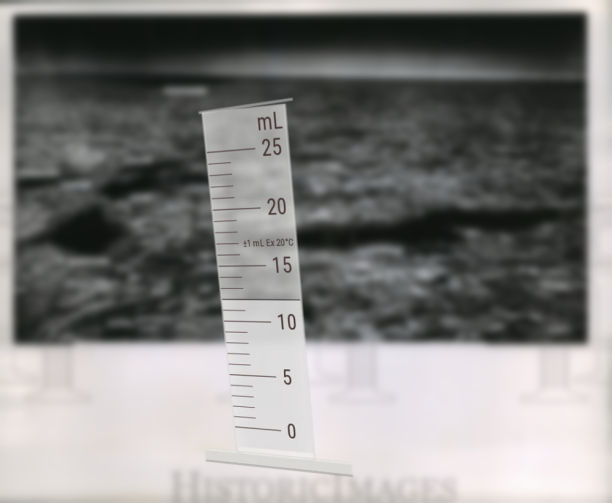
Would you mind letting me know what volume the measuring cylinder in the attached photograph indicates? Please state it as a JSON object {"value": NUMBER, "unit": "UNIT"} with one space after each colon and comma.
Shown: {"value": 12, "unit": "mL"}
